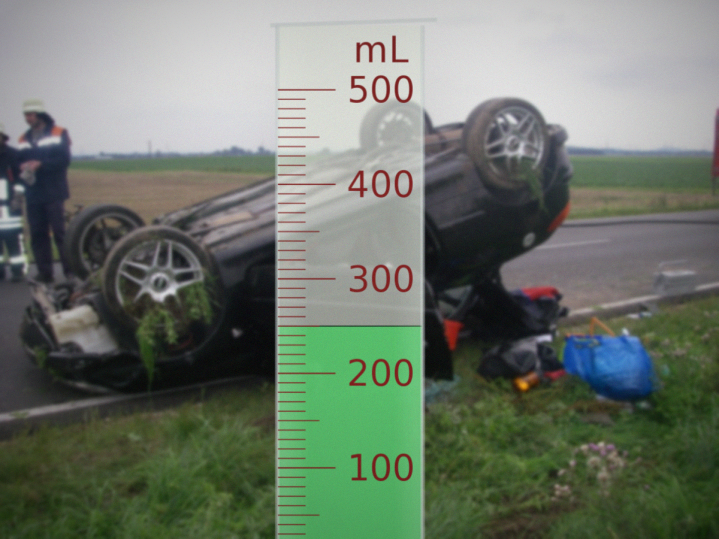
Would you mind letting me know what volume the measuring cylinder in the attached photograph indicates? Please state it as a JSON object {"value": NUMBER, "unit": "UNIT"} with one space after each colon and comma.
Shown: {"value": 250, "unit": "mL"}
